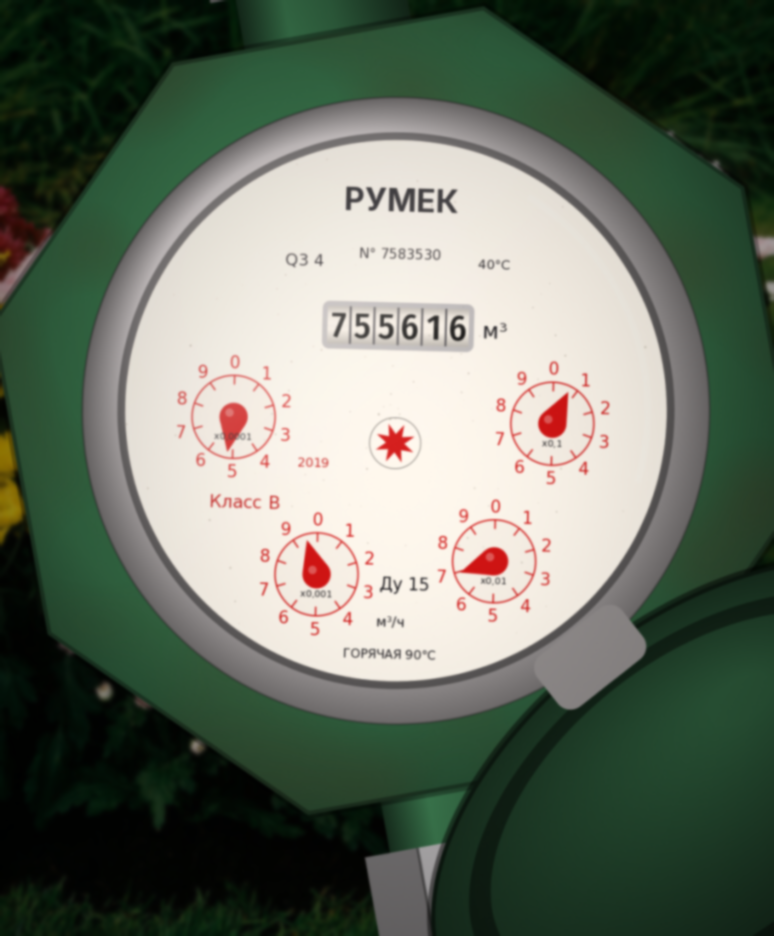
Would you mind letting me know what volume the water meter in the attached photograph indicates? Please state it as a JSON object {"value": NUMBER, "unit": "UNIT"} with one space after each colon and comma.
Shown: {"value": 755616.0695, "unit": "m³"}
